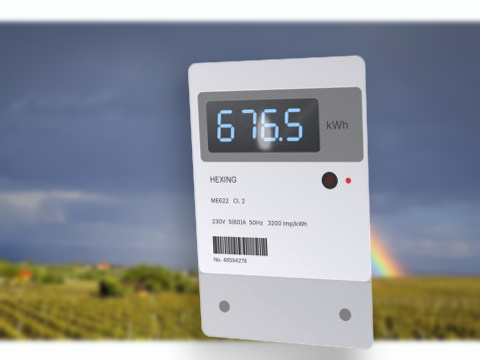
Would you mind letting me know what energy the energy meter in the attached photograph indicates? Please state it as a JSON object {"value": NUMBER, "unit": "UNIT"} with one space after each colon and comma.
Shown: {"value": 676.5, "unit": "kWh"}
